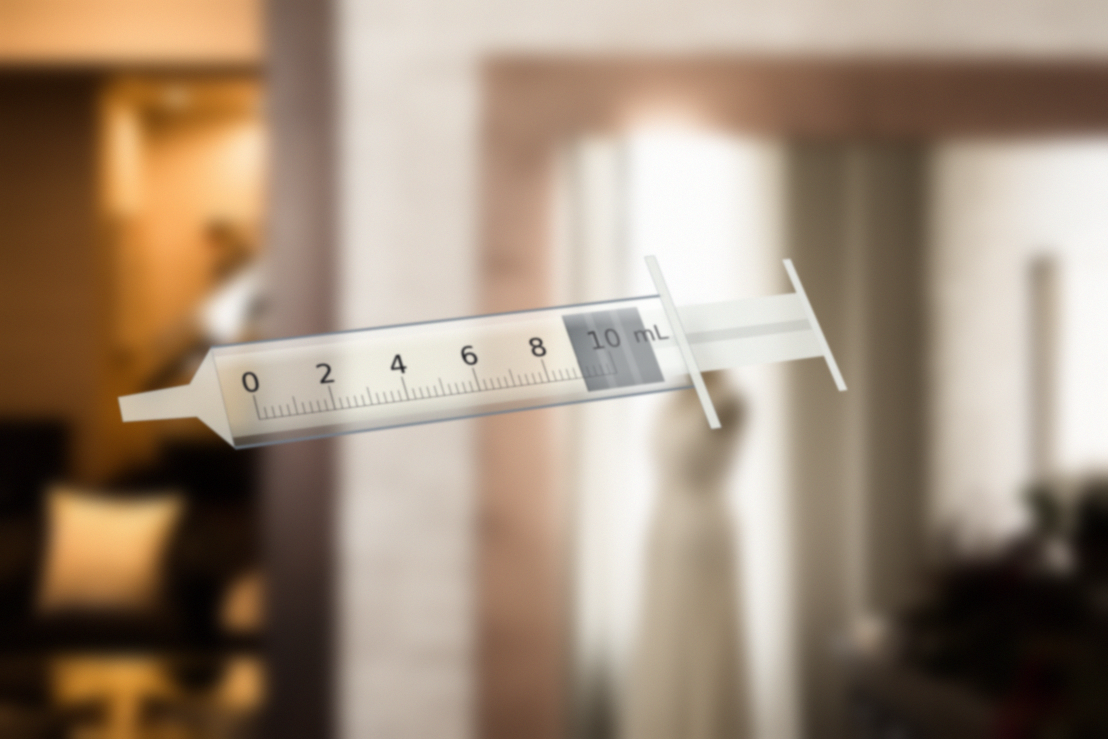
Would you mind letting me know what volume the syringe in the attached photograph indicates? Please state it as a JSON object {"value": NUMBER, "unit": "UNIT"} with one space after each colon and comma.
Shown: {"value": 9, "unit": "mL"}
